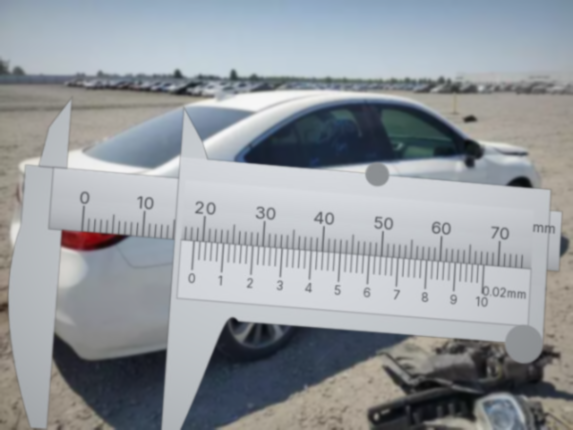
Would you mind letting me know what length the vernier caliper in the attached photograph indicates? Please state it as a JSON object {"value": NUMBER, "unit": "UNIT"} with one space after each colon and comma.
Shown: {"value": 18.5, "unit": "mm"}
